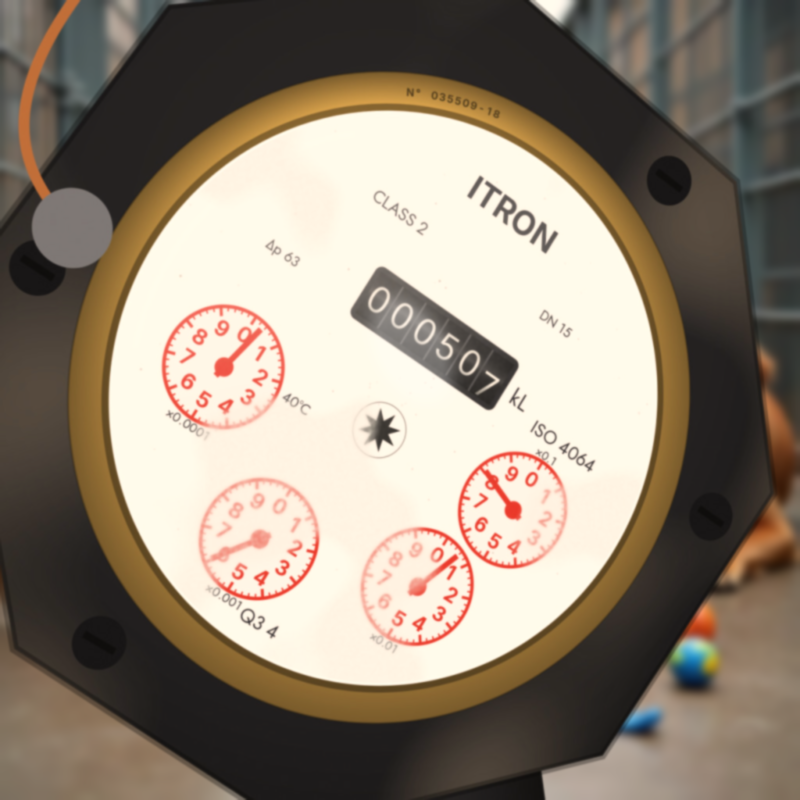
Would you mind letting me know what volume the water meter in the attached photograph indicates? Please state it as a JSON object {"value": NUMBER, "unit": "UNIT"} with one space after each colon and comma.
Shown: {"value": 506.8060, "unit": "kL"}
